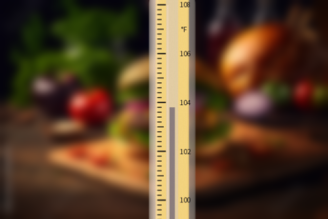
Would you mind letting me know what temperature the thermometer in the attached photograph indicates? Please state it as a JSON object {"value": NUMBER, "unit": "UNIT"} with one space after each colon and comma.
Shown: {"value": 103.8, "unit": "°F"}
